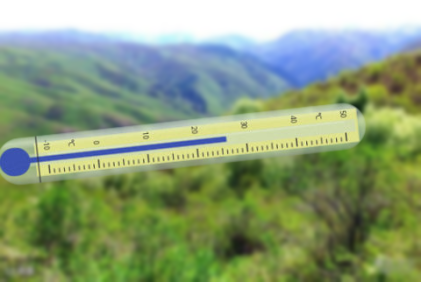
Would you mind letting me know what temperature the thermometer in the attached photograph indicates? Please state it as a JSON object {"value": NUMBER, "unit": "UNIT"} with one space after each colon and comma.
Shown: {"value": 26, "unit": "°C"}
